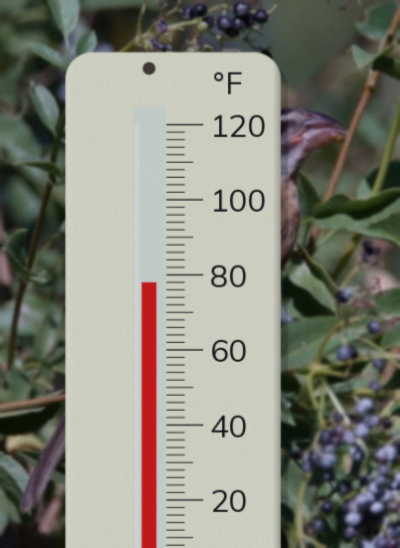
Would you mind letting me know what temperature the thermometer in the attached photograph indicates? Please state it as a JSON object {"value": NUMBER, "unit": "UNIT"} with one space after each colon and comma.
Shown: {"value": 78, "unit": "°F"}
